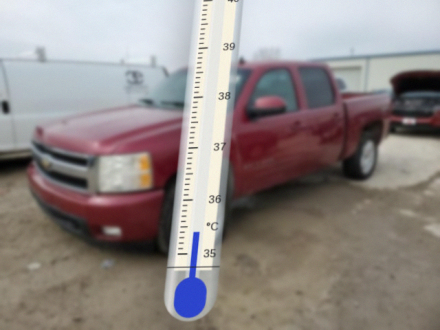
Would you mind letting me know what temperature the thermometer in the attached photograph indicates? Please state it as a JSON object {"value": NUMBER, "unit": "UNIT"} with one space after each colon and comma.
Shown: {"value": 35.4, "unit": "°C"}
